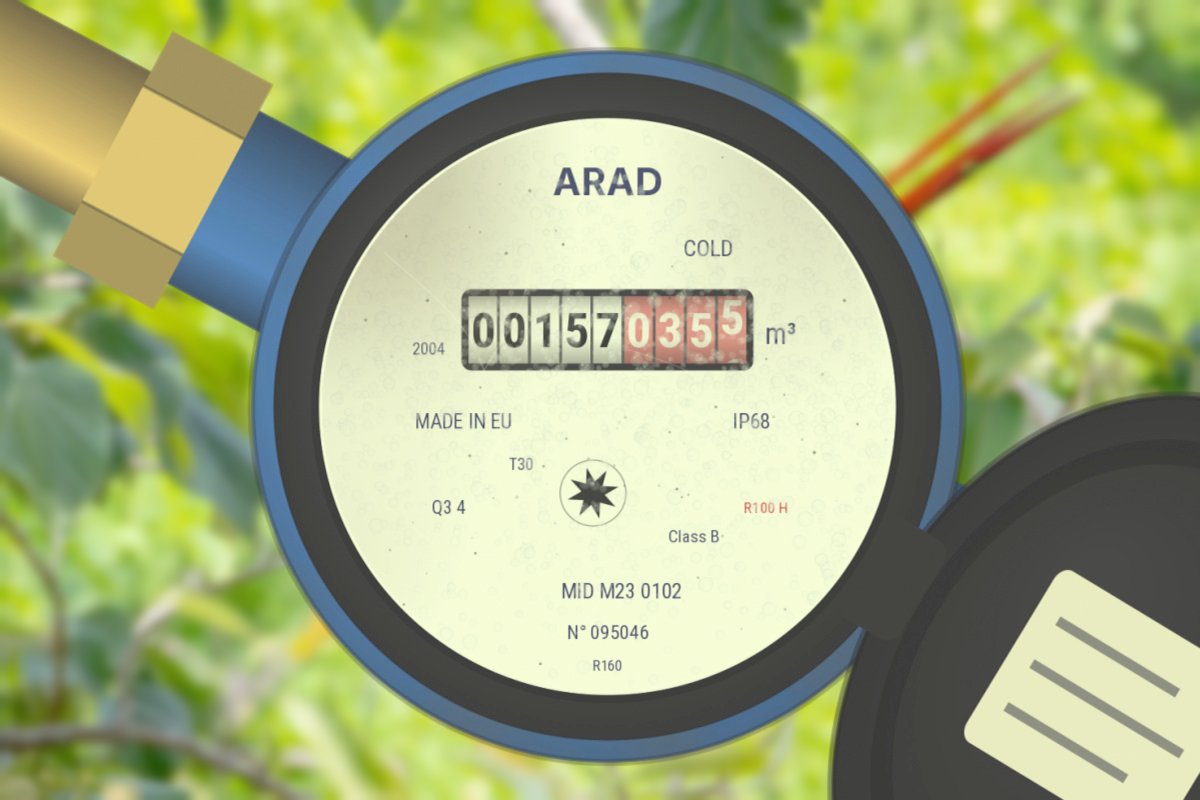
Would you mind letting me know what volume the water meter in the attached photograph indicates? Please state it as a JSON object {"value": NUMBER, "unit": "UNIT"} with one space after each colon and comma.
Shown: {"value": 157.0355, "unit": "m³"}
